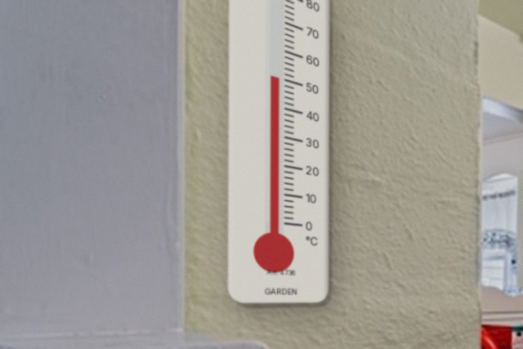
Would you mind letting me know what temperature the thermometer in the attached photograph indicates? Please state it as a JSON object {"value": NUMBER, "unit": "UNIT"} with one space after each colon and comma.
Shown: {"value": 50, "unit": "°C"}
